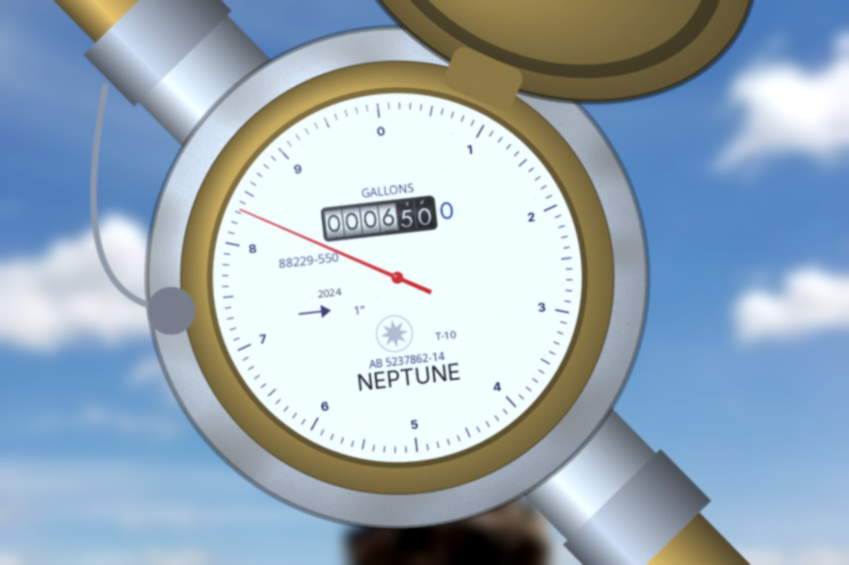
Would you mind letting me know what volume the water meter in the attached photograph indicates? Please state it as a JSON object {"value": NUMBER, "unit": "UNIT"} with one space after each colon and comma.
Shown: {"value": 6498.3, "unit": "gal"}
